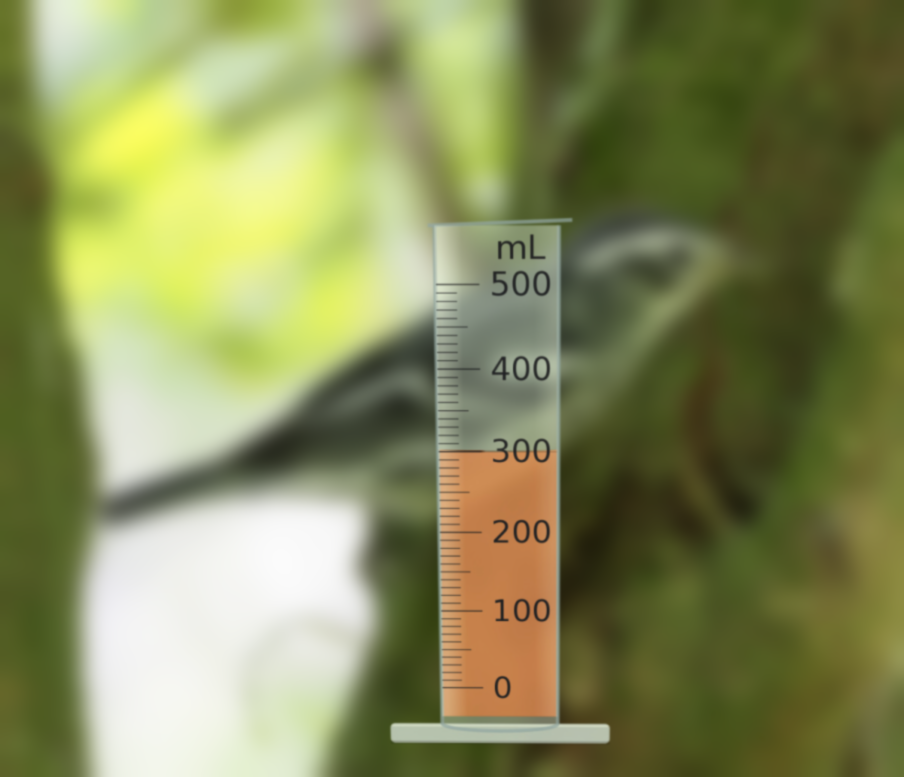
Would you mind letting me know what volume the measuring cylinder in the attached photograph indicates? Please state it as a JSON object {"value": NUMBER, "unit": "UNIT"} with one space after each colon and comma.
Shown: {"value": 300, "unit": "mL"}
